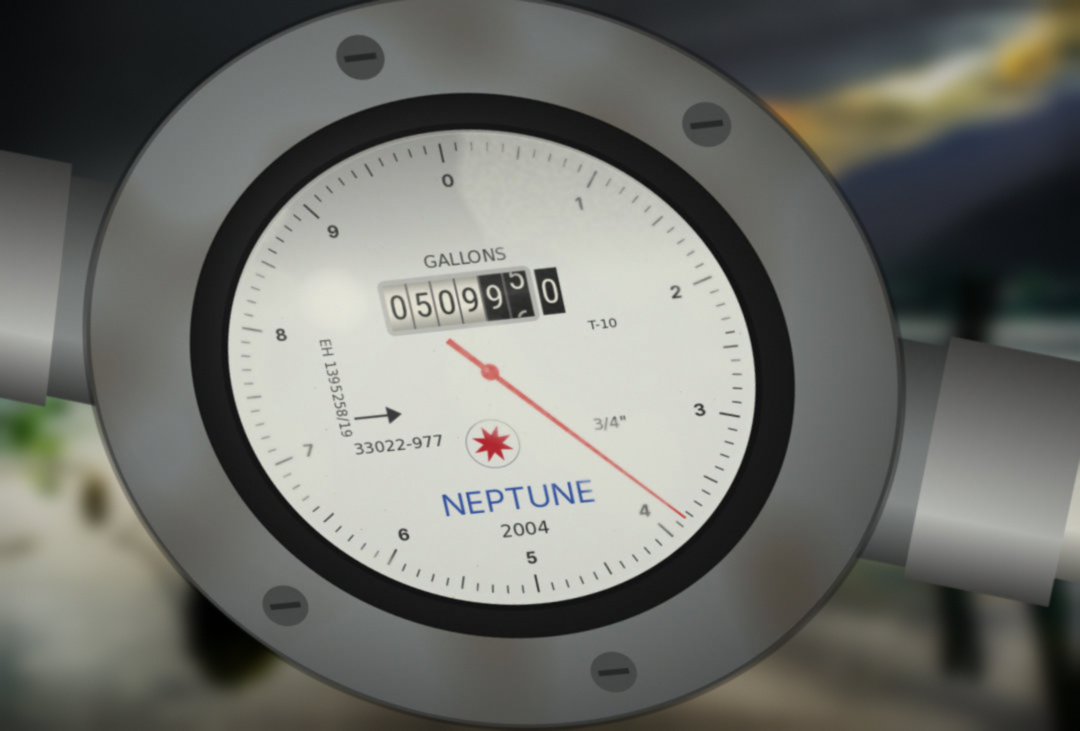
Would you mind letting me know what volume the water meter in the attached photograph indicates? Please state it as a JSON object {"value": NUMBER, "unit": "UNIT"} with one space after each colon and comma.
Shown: {"value": 509953.8, "unit": "gal"}
